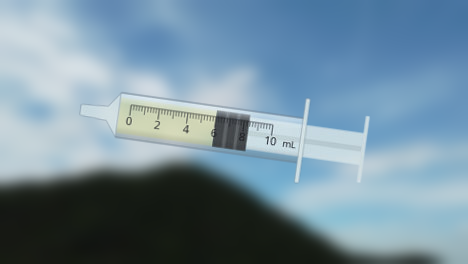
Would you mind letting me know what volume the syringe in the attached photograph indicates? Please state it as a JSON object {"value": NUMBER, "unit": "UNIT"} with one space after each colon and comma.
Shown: {"value": 6, "unit": "mL"}
